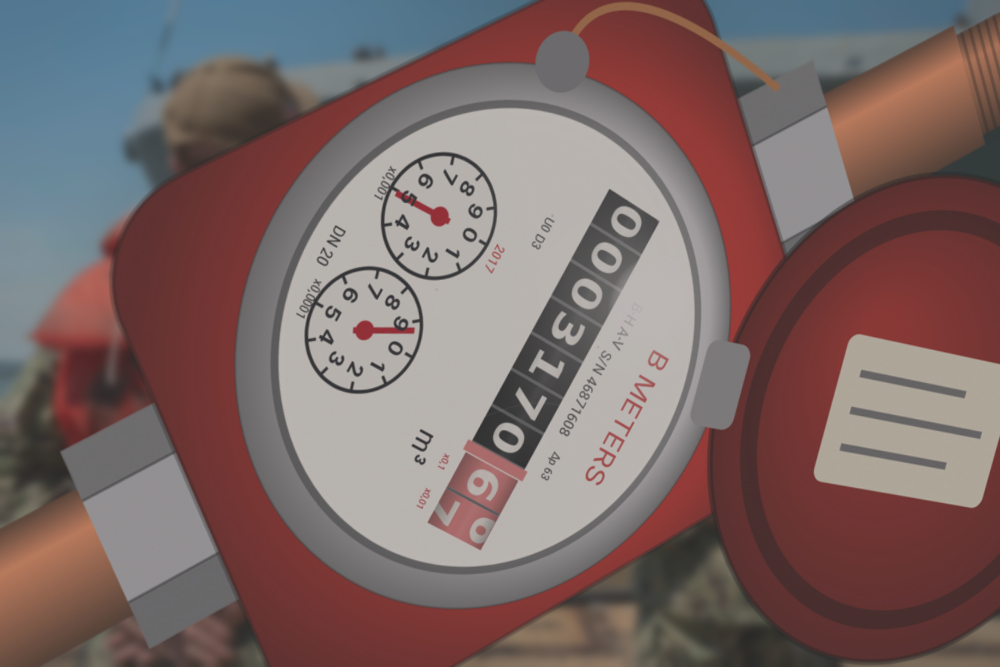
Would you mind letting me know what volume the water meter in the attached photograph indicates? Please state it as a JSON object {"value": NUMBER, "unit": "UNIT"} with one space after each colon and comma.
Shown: {"value": 3170.6649, "unit": "m³"}
